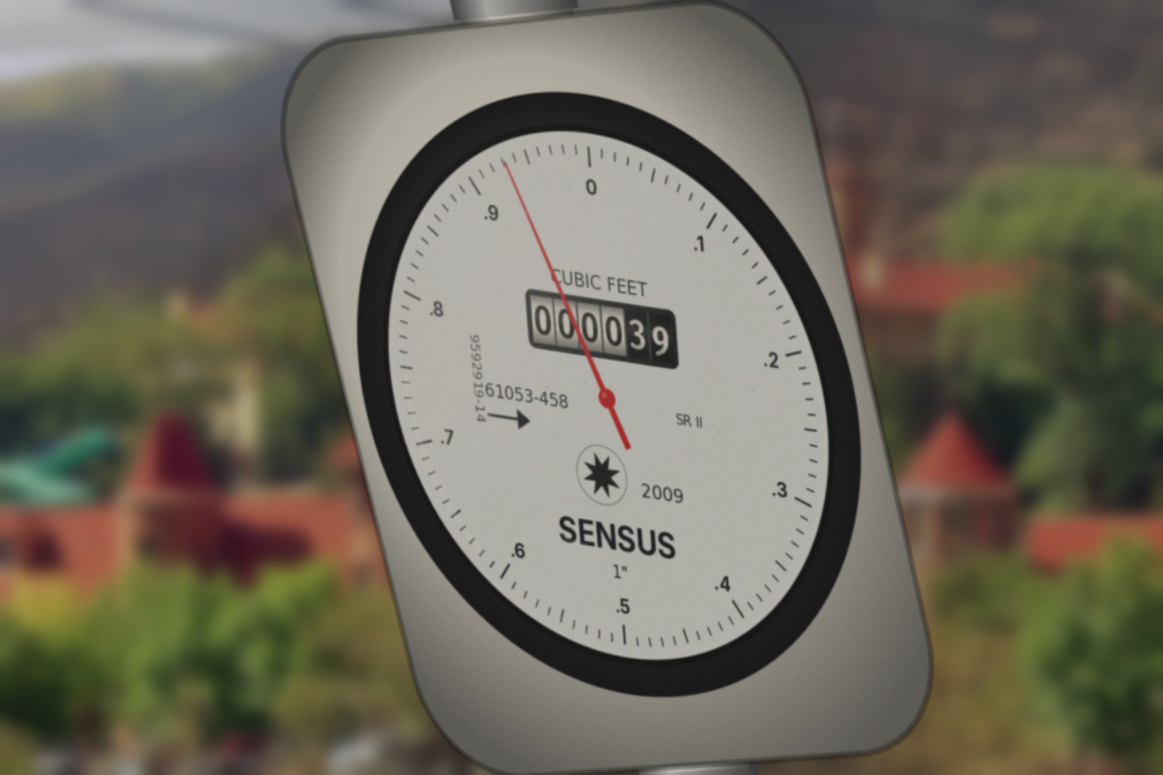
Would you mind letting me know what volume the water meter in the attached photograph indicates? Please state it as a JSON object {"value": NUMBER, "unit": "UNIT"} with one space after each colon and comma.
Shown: {"value": 38.93, "unit": "ft³"}
